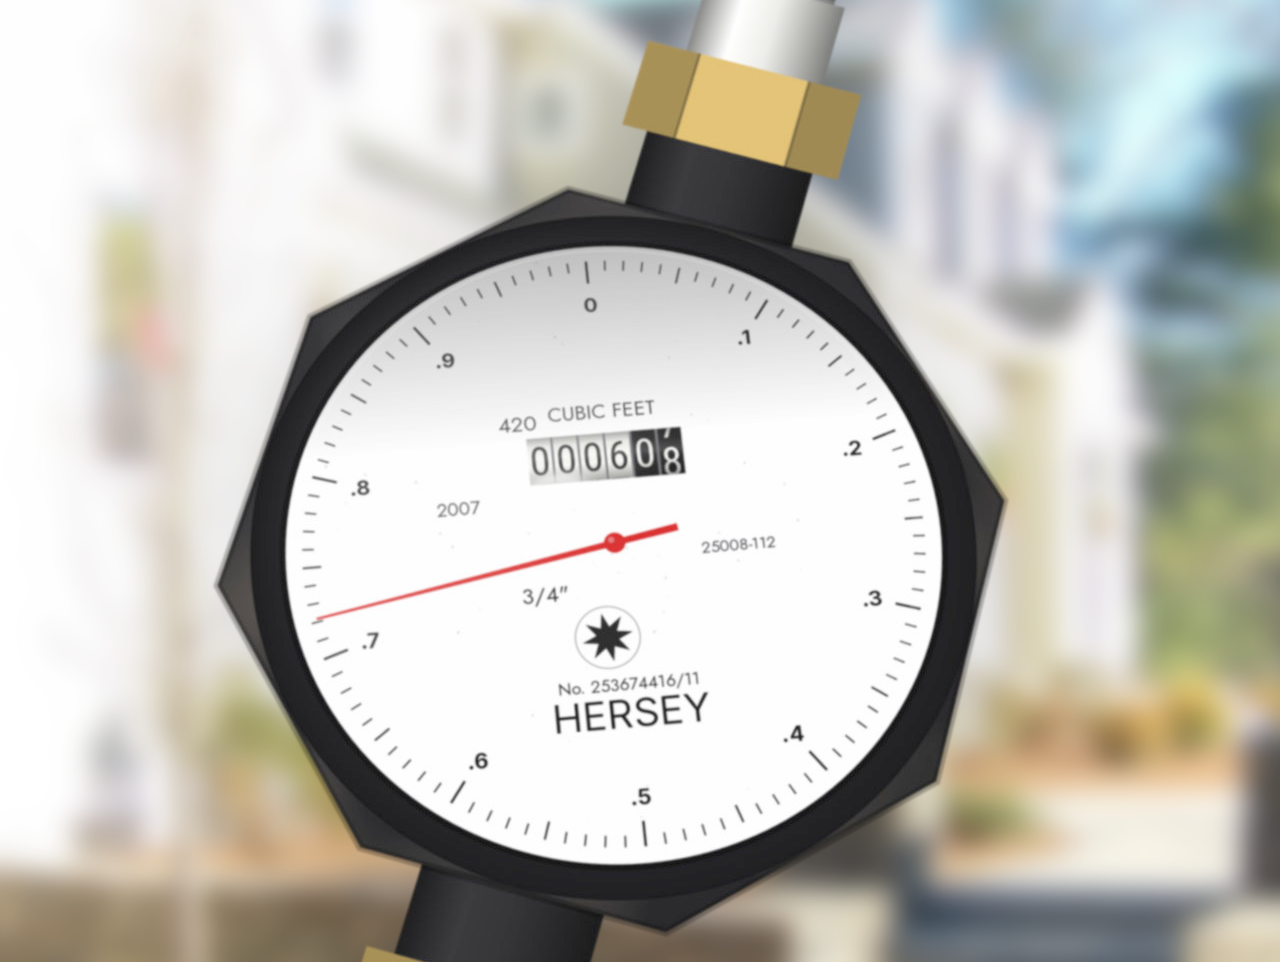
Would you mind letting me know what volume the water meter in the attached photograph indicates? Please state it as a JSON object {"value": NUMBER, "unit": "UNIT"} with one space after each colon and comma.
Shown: {"value": 607.72, "unit": "ft³"}
